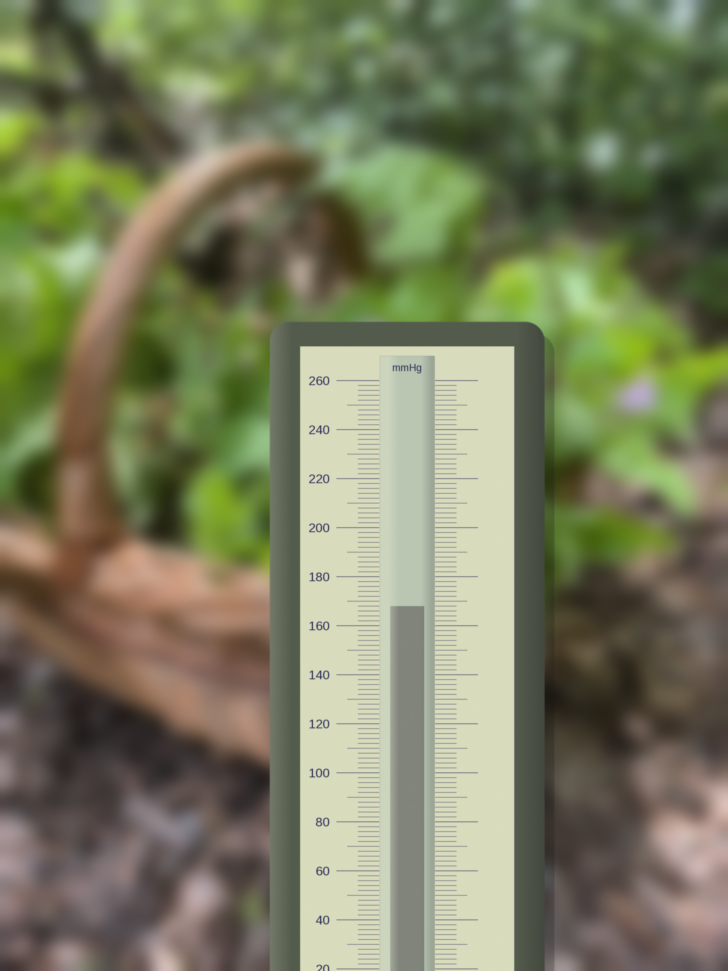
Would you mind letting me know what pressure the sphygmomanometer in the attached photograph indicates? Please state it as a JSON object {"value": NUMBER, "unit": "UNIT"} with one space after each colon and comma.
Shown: {"value": 168, "unit": "mmHg"}
